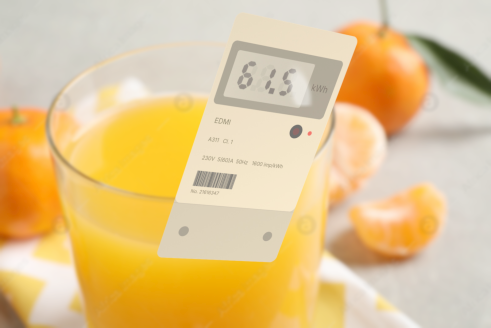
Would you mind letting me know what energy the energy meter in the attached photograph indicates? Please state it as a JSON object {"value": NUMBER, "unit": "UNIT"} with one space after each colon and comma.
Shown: {"value": 61.5, "unit": "kWh"}
